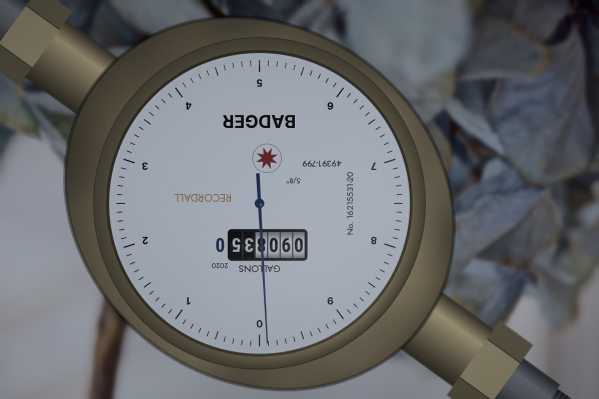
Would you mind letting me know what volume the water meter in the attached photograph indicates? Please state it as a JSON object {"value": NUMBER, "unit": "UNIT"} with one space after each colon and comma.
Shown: {"value": 908349.9, "unit": "gal"}
